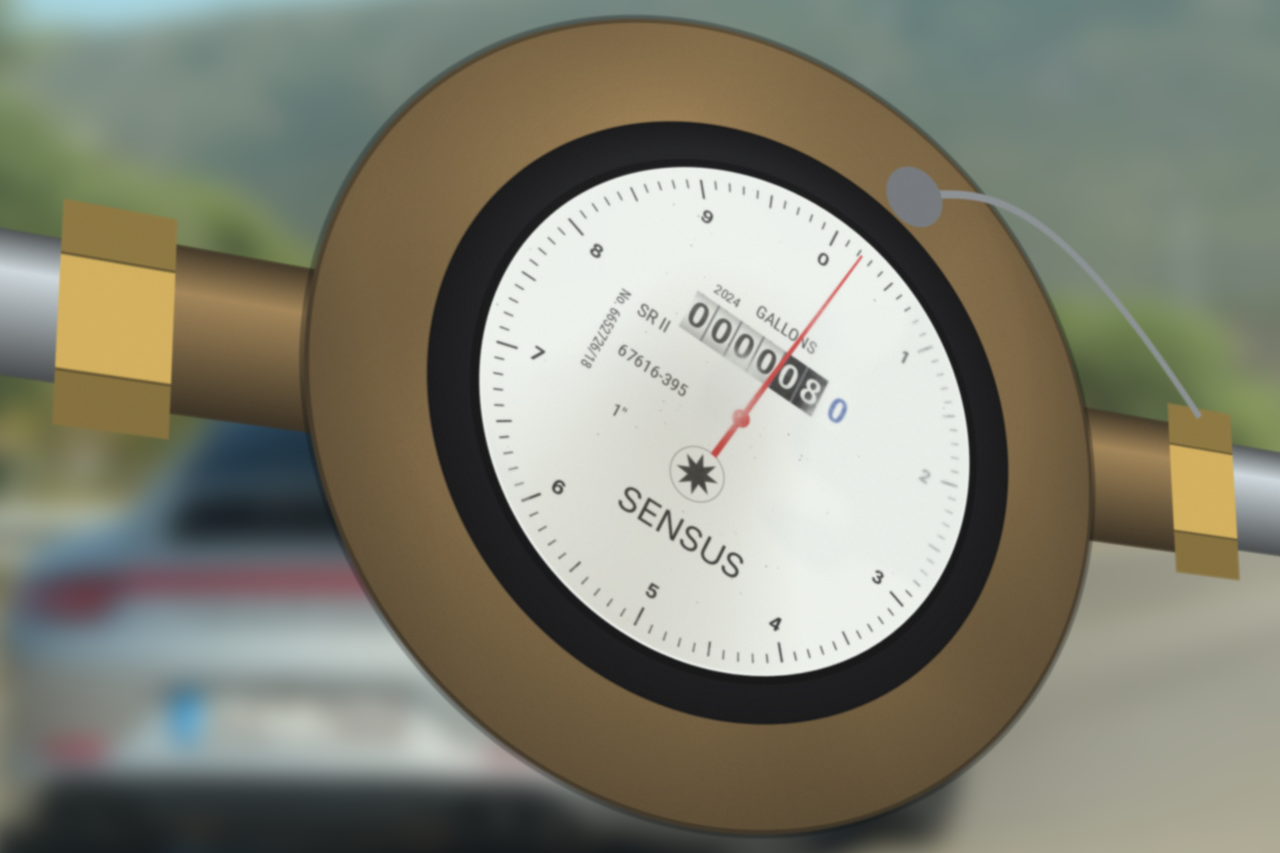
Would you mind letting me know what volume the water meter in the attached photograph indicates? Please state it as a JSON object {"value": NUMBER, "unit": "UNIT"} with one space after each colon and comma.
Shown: {"value": 80.2, "unit": "gal"}
